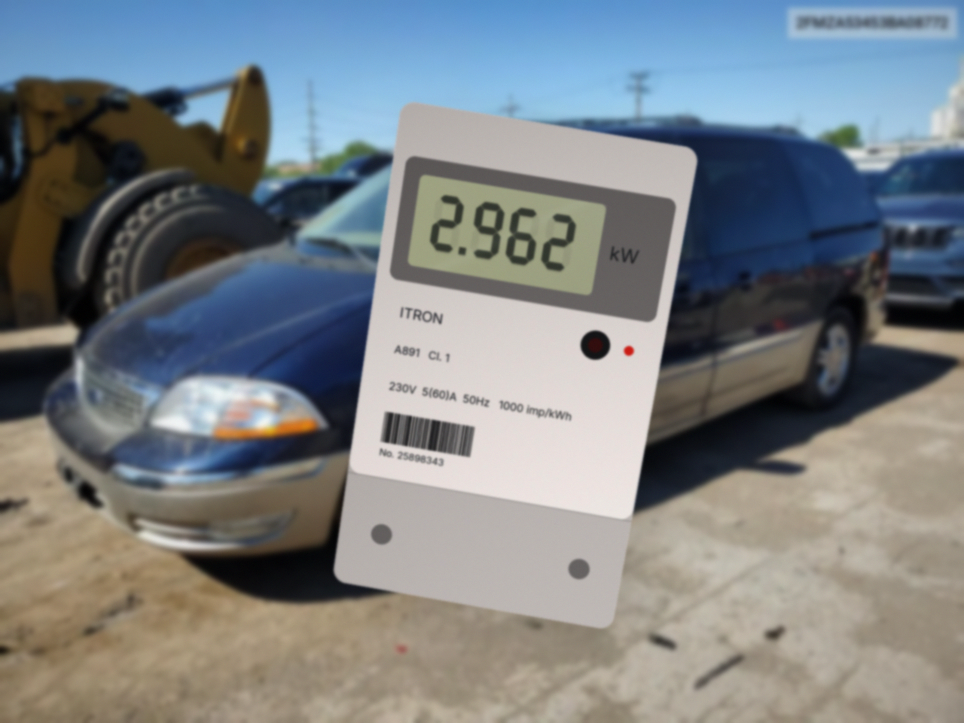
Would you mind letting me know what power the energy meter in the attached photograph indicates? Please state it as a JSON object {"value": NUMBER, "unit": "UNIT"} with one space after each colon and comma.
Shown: {"value": 2.962, "unit": "kW"}
